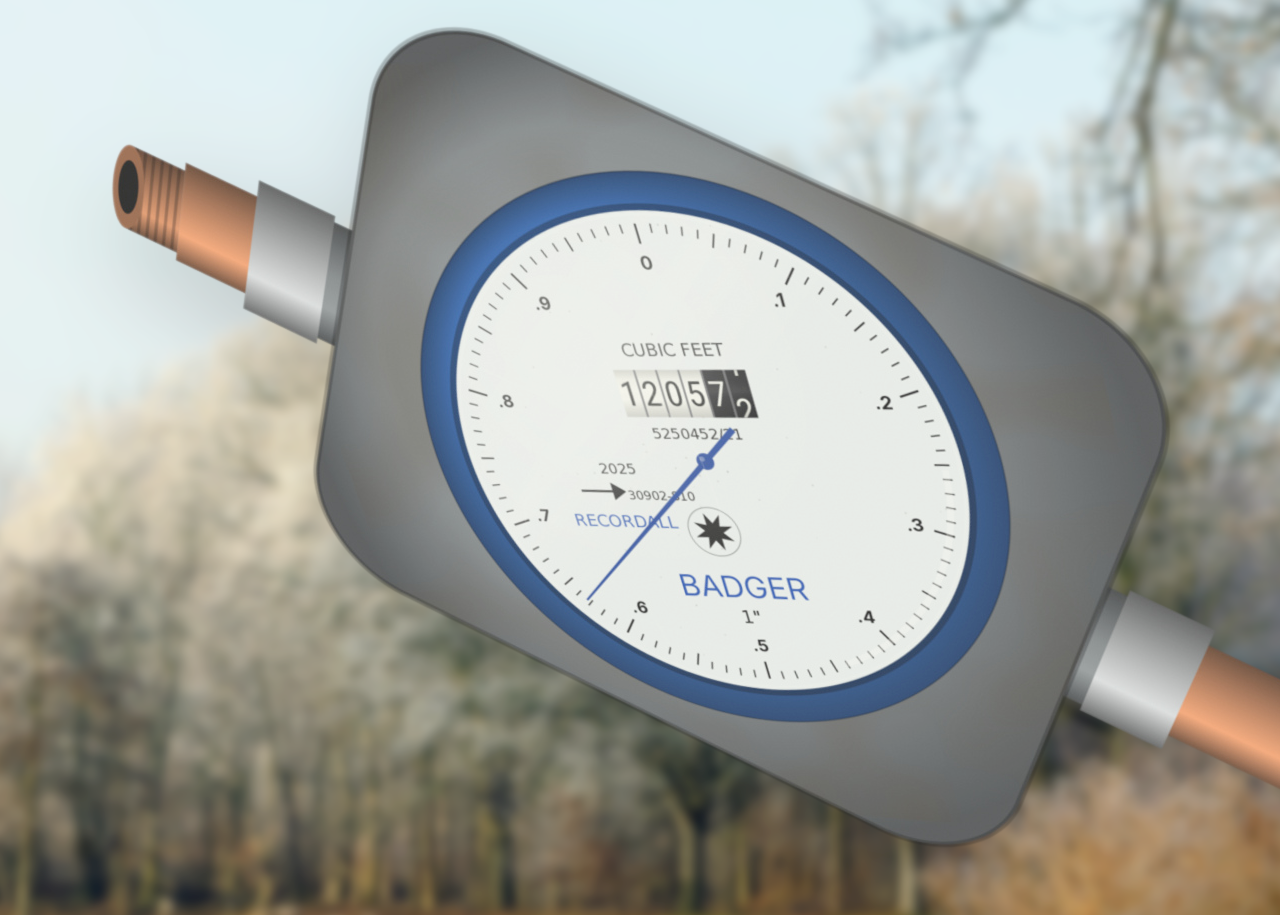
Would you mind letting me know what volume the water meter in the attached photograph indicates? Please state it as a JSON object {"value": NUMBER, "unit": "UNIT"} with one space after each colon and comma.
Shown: {"value": 120571.63, "unit": "ft³"}
